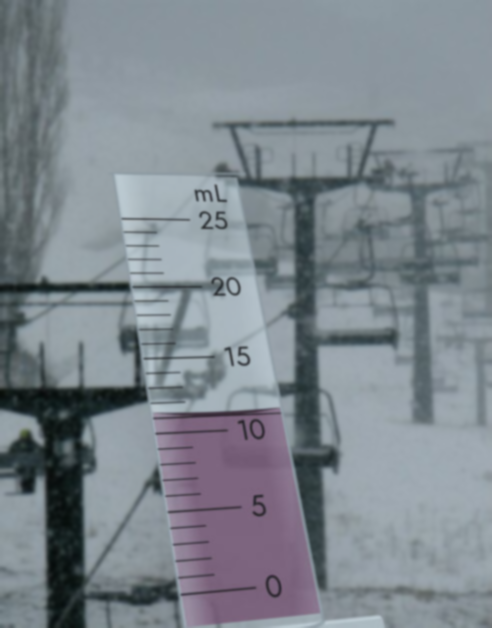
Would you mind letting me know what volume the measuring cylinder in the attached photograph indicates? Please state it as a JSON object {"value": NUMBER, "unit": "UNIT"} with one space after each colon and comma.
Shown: {"value": 11, "unit": "mL"}
